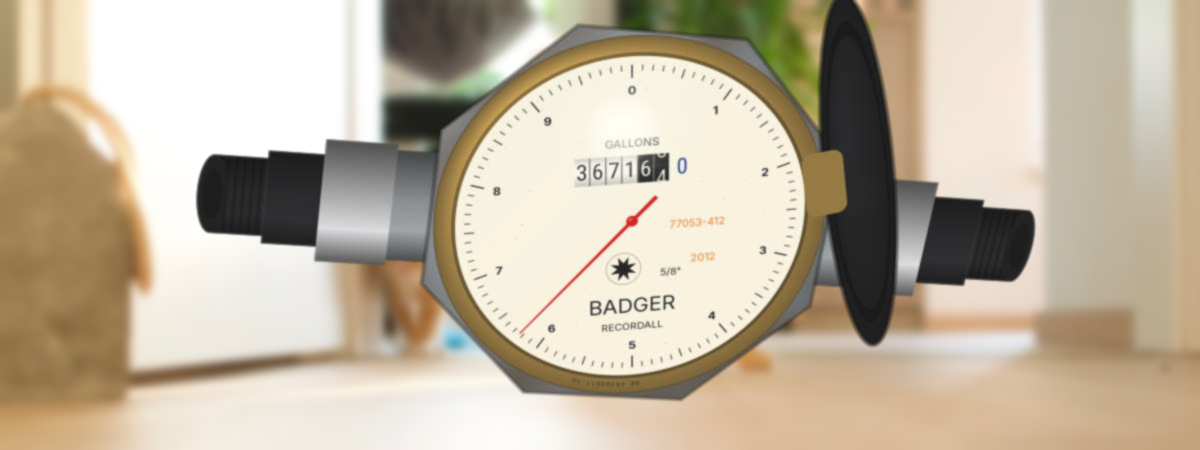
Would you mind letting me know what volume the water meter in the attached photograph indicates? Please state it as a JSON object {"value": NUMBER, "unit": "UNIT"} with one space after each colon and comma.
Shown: {"value": 3671636.2, "unit": "gal"}
